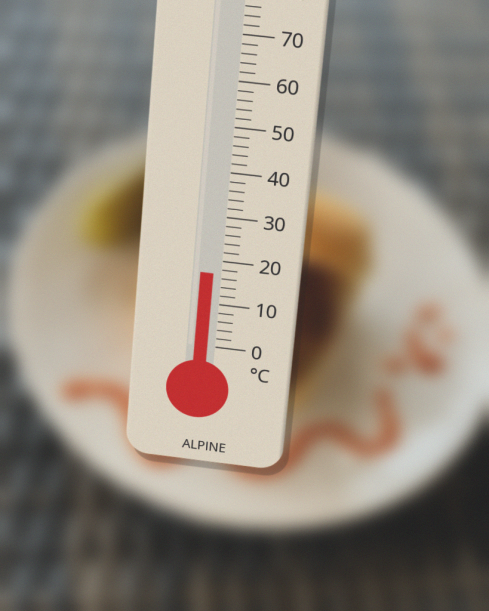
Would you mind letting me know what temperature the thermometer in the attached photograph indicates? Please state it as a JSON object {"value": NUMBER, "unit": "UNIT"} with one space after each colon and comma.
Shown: {"value": 17, "unit": "°C"}
